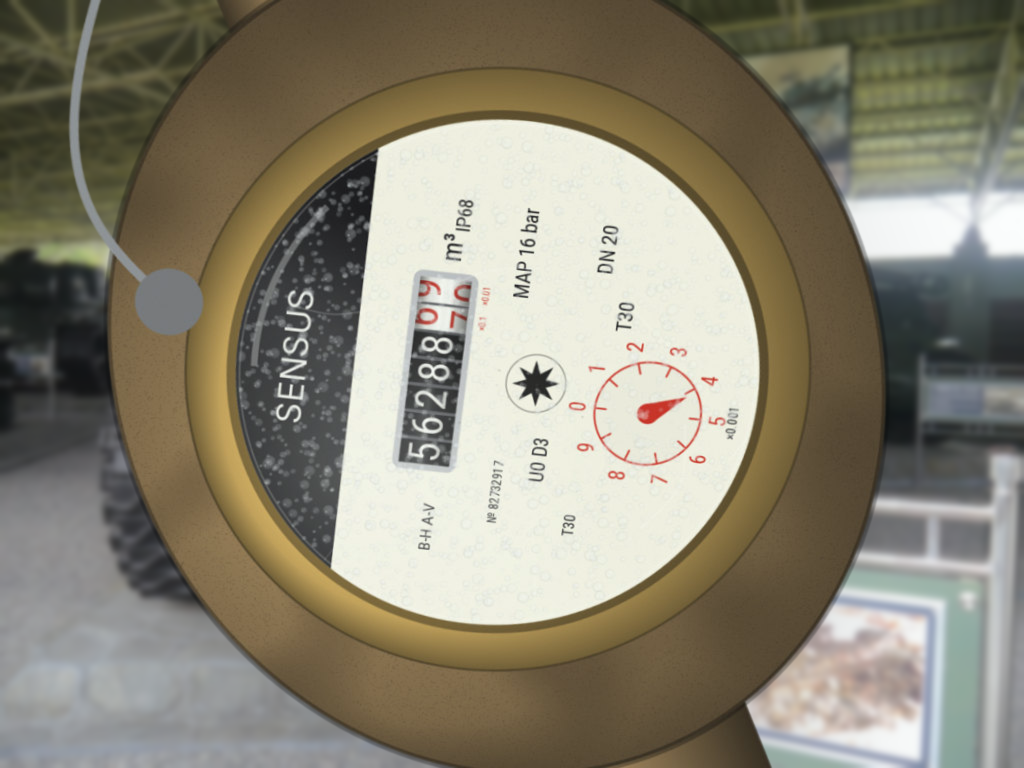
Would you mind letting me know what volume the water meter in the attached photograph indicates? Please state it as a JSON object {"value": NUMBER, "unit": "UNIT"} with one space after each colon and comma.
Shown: {"value": 56288.694, "unit": "m³"}
